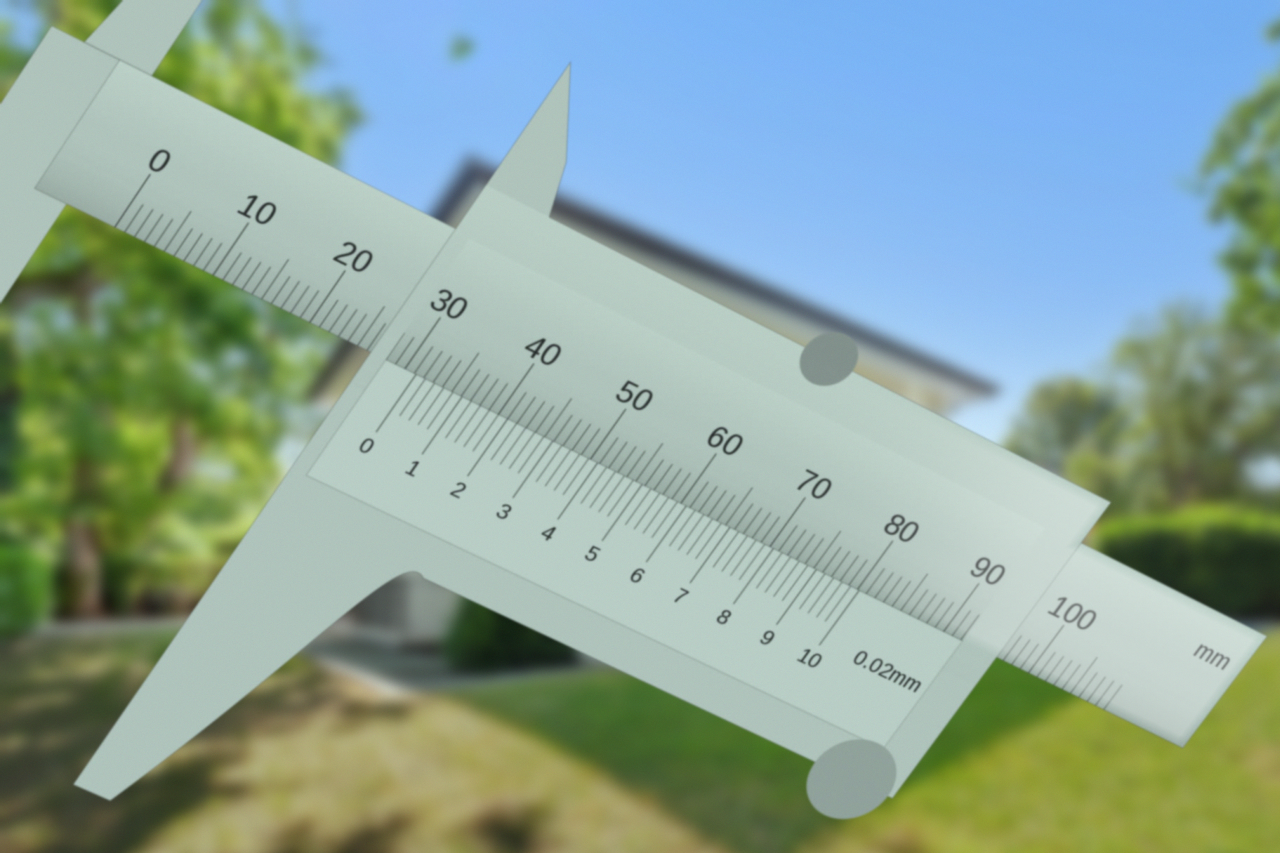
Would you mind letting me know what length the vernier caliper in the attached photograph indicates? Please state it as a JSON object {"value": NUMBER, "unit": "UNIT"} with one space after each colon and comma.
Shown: {"value": 31.2, "unit": "mm"}
